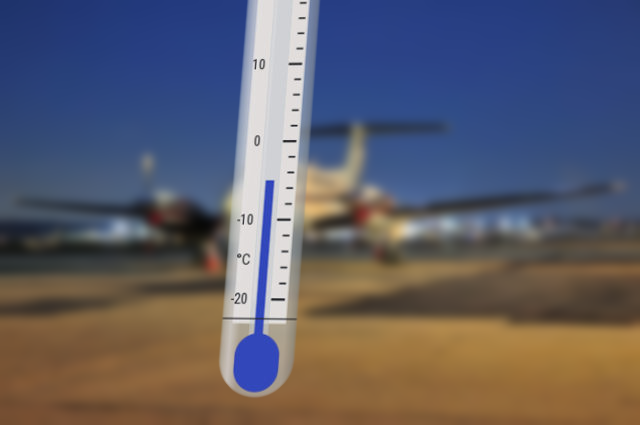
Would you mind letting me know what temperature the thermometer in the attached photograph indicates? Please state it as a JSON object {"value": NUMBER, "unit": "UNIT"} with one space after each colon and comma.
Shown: {"value": -5, "unit": "°C"}
